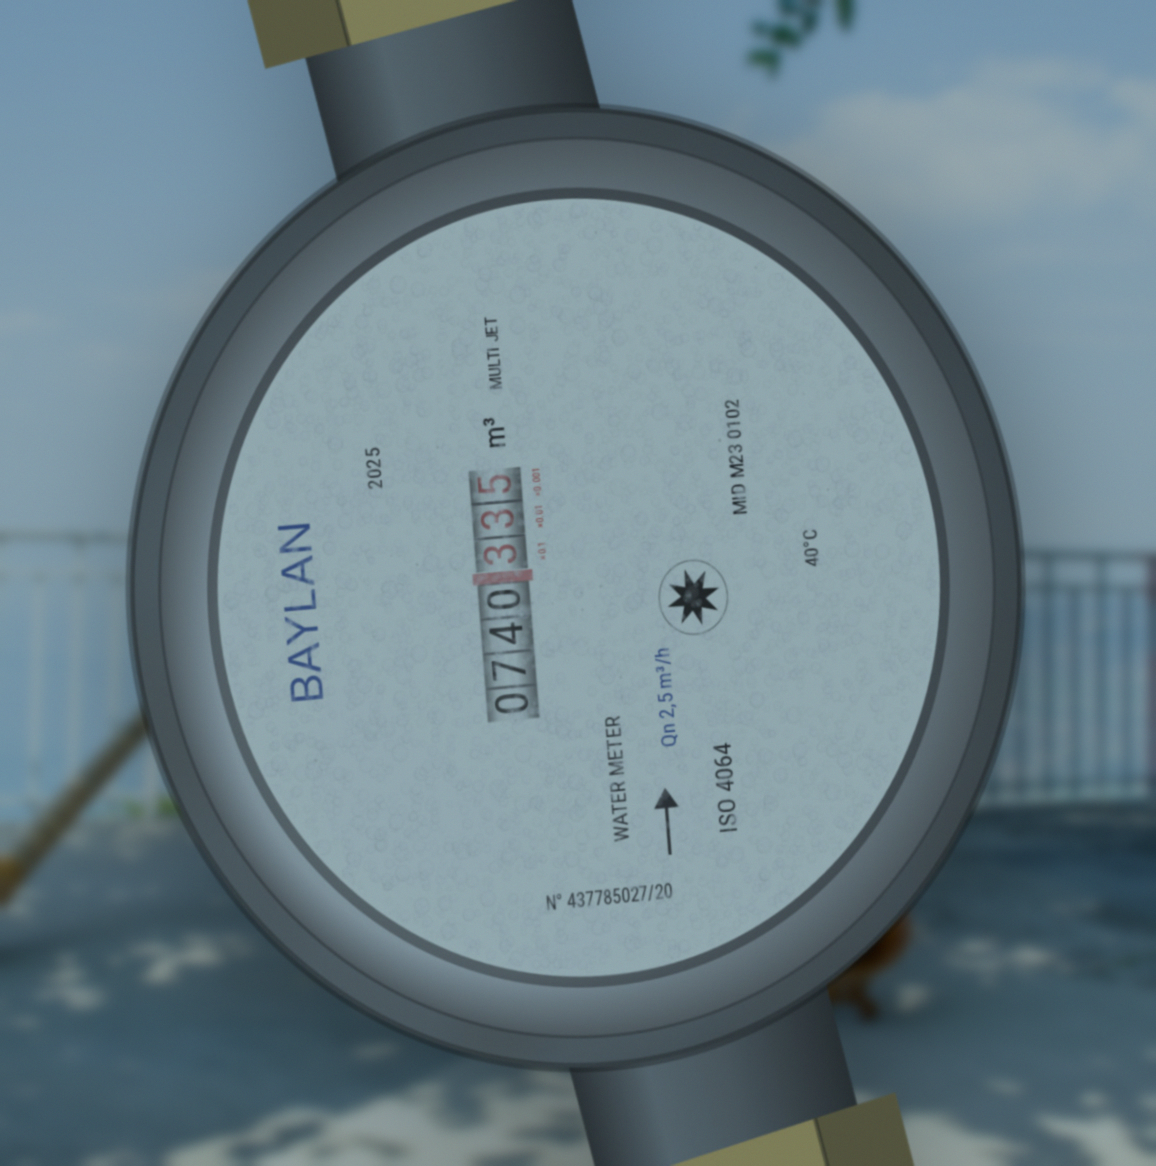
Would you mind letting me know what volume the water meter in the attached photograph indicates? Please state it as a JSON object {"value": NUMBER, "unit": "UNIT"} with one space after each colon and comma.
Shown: {"value": 740.335, "unit": "m³"}
